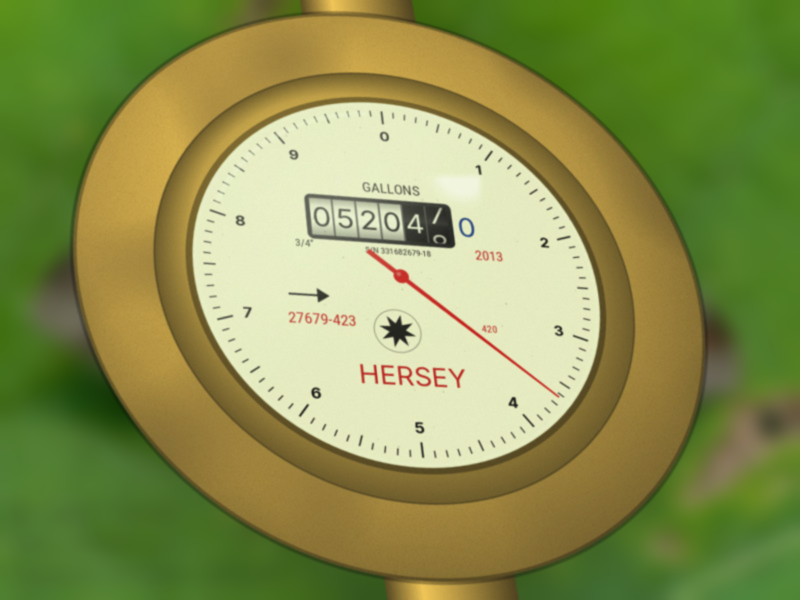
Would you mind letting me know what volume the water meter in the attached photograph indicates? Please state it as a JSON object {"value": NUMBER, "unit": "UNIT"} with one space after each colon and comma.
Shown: {"value": 520473.6, "unit": "gal"}
